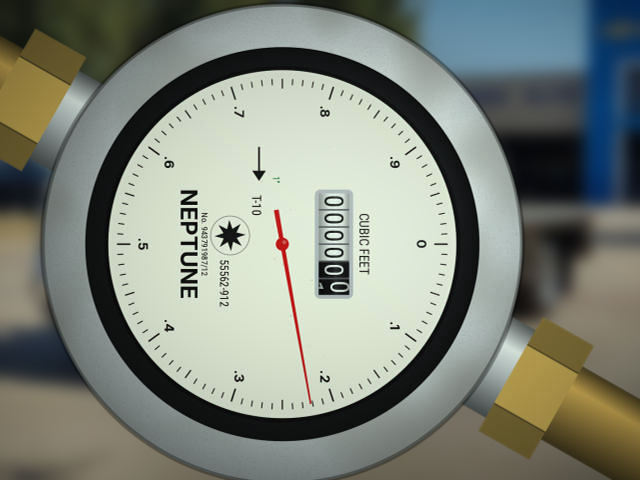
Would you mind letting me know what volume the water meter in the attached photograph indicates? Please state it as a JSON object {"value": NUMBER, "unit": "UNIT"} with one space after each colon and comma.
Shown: {"value": 0.22, "unit": "ft³"}
